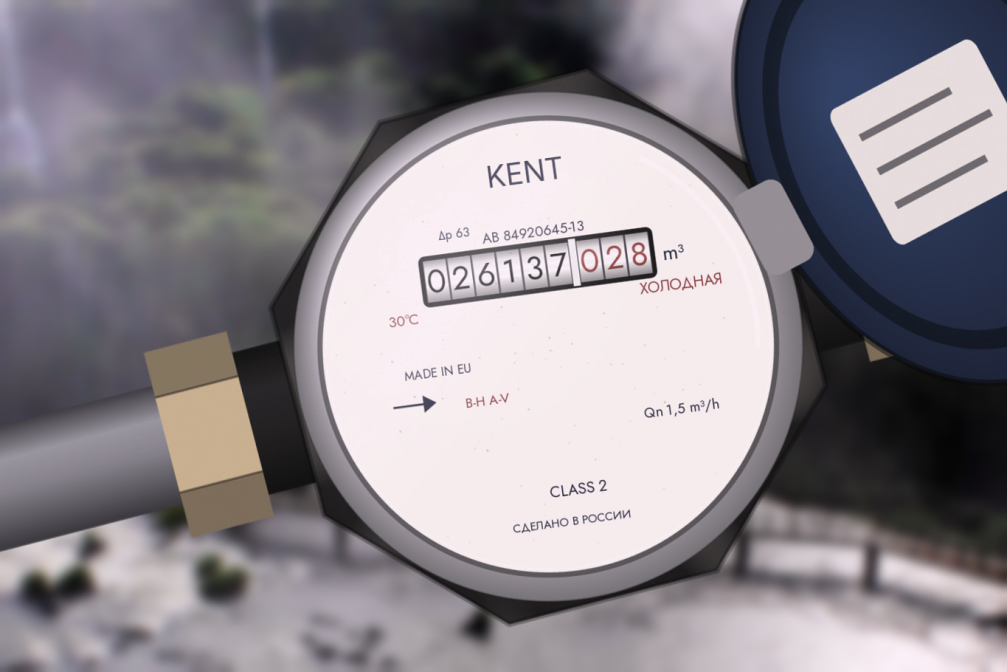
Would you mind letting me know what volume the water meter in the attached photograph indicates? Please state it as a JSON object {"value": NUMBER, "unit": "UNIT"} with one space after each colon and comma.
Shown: {"value": 26137.028, "unit": "m³"}
